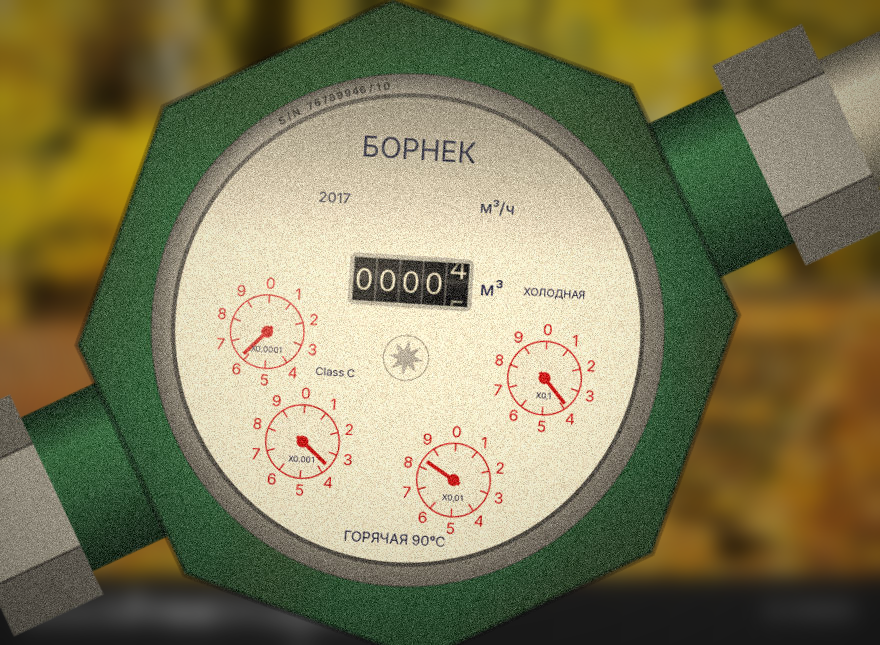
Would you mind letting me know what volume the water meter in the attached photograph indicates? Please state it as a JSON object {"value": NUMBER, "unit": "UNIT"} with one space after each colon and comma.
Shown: {"value": 4.3836, "unit": "m³"}
